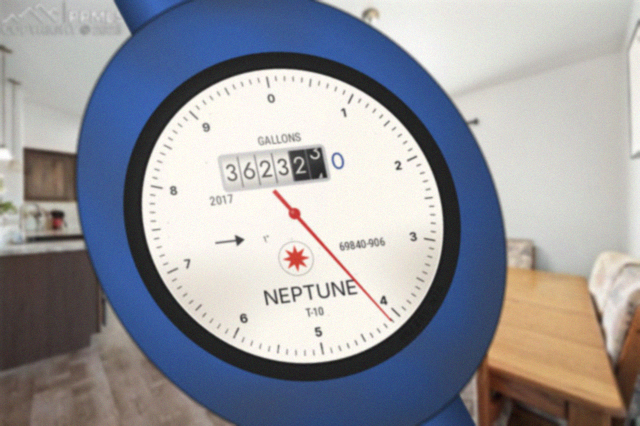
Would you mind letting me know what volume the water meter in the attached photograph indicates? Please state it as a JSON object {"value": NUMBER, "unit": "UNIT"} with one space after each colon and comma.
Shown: {"value": 3623234.1, "unit": "gal"}
